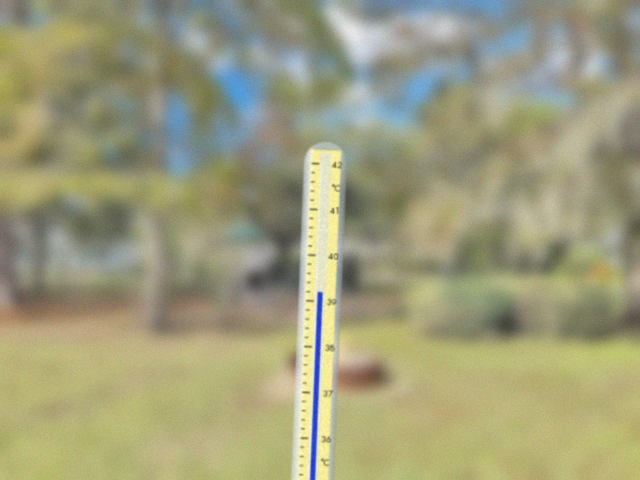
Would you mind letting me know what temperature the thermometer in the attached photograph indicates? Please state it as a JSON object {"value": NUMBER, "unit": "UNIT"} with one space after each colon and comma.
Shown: {"value": 39.2, "unit": "°C"}
